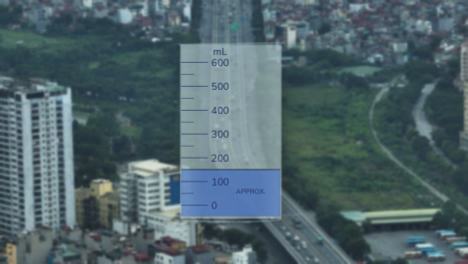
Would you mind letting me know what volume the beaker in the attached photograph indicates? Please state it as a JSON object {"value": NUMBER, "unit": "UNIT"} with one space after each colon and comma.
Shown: {"value": 150, "unit": "mL"}
